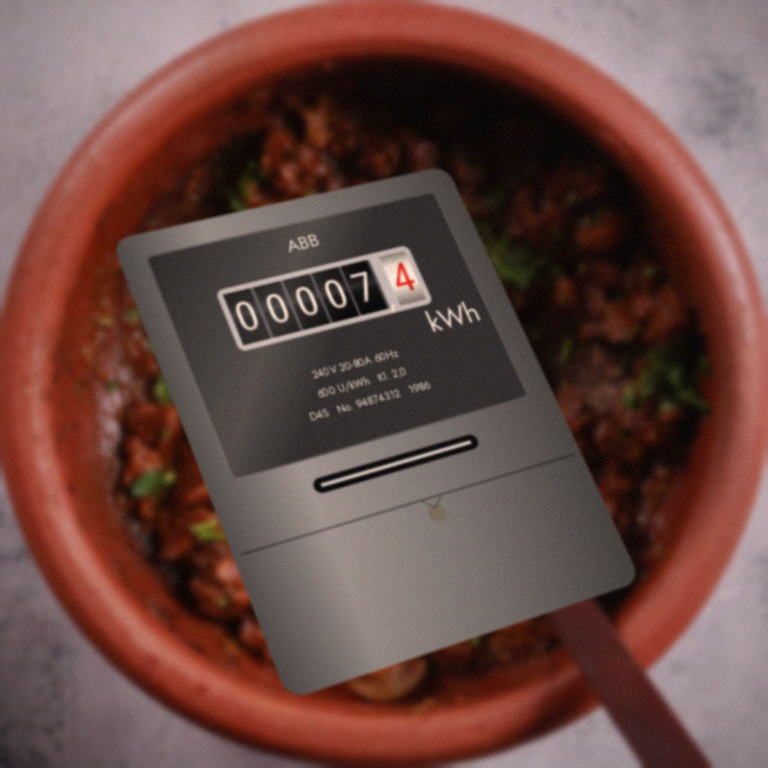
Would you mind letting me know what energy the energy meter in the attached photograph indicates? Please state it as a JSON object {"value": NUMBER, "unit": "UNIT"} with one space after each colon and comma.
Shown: {"value": 7.4, "unit": "kWh"}
